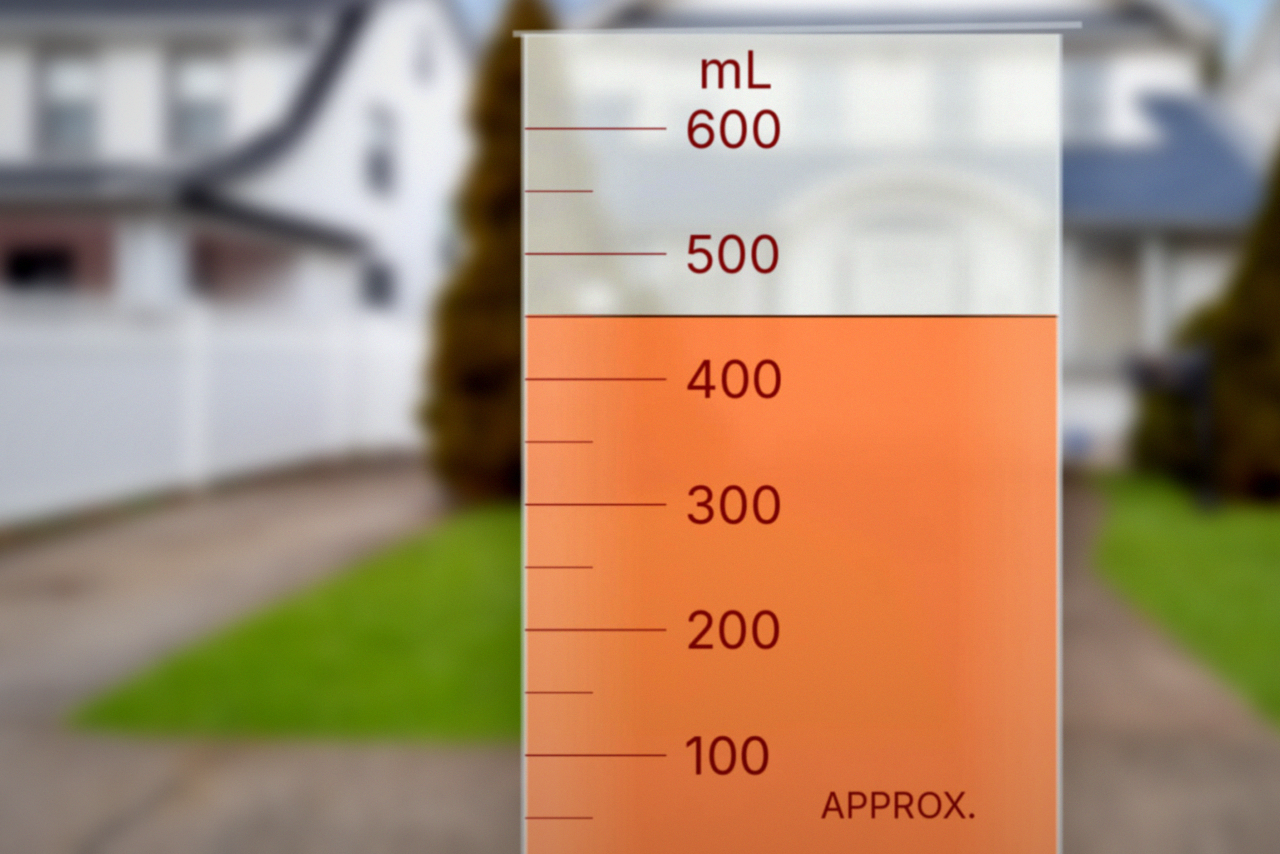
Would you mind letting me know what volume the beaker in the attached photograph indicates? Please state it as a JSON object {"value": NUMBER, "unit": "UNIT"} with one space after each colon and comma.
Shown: {"value": 450, "unit": "mL"}
